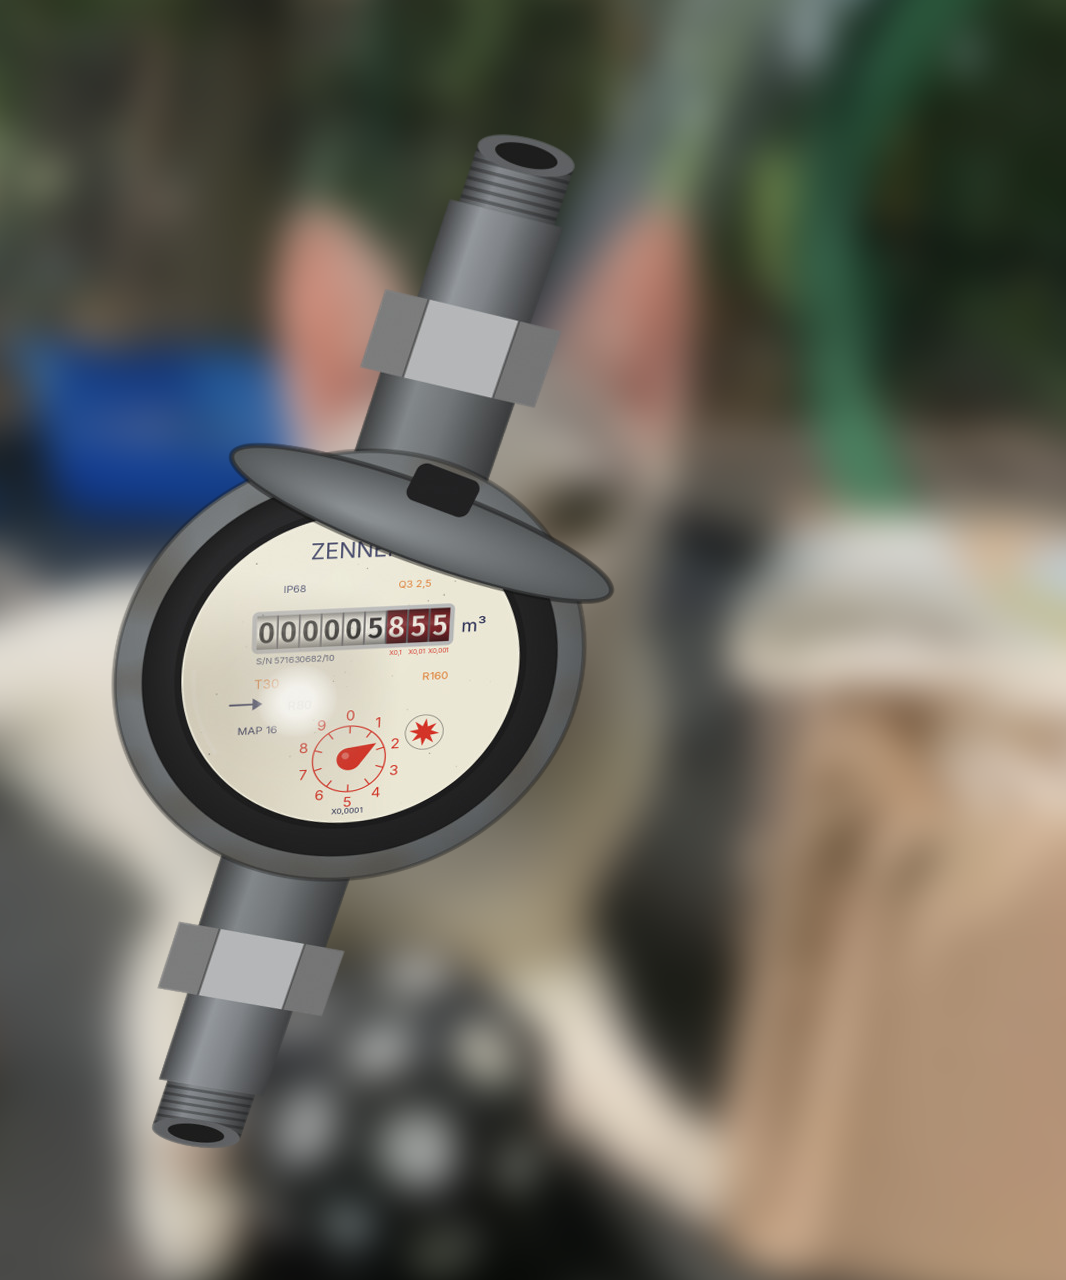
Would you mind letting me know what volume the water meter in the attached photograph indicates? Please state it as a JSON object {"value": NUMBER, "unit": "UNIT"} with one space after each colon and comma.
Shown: {"value": 5.8551, "unit": "m³"}
